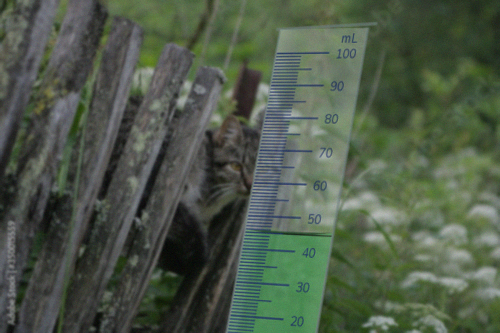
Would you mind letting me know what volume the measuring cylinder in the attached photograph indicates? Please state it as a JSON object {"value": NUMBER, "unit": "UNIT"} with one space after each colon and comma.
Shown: {"value": 45, "unit": "mL"}
